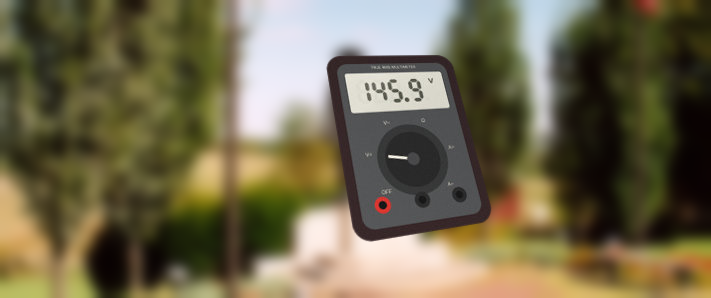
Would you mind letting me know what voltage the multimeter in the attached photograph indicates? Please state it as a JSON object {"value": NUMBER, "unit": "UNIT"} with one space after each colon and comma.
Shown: {"value": 145.9, "unit": "V"}
